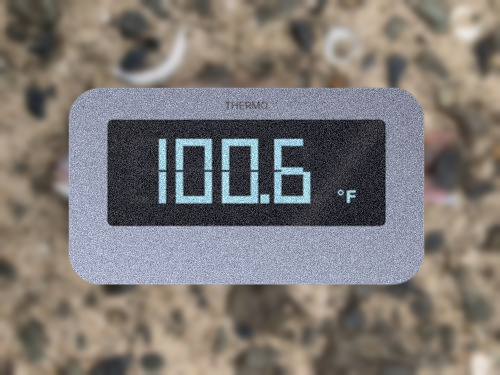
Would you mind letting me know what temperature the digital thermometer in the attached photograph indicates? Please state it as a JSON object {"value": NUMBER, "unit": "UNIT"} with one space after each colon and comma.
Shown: {"value": 100.6, "unit": "°F"}
